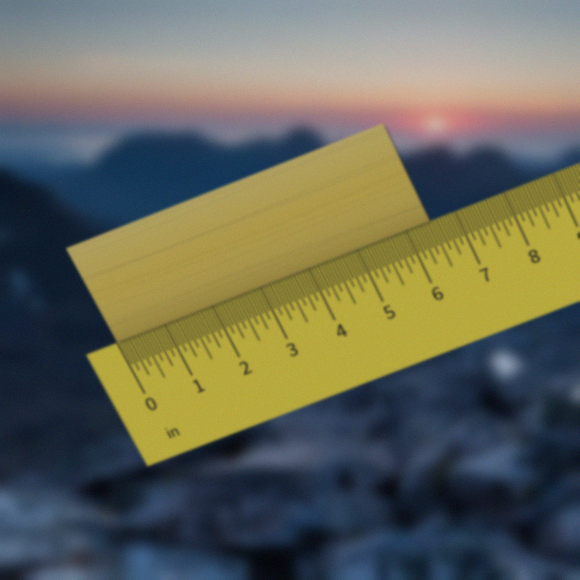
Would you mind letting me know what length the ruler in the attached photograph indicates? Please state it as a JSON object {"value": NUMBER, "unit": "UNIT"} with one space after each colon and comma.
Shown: {"value": 6.5, "unit": "in"}
